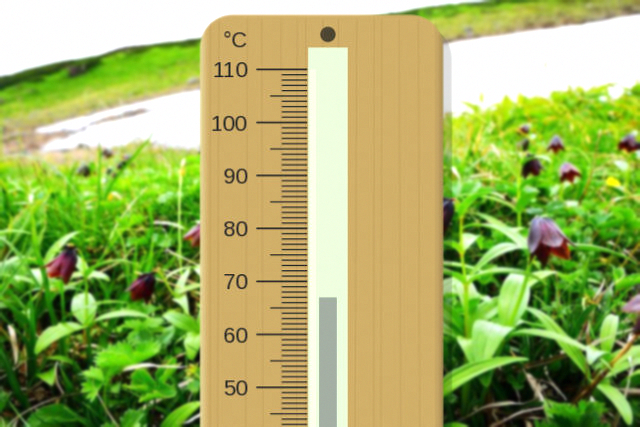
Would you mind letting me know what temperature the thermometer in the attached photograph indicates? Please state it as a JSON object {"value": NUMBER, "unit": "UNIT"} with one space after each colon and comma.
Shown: {"value": 67, "unit": "°C"}
